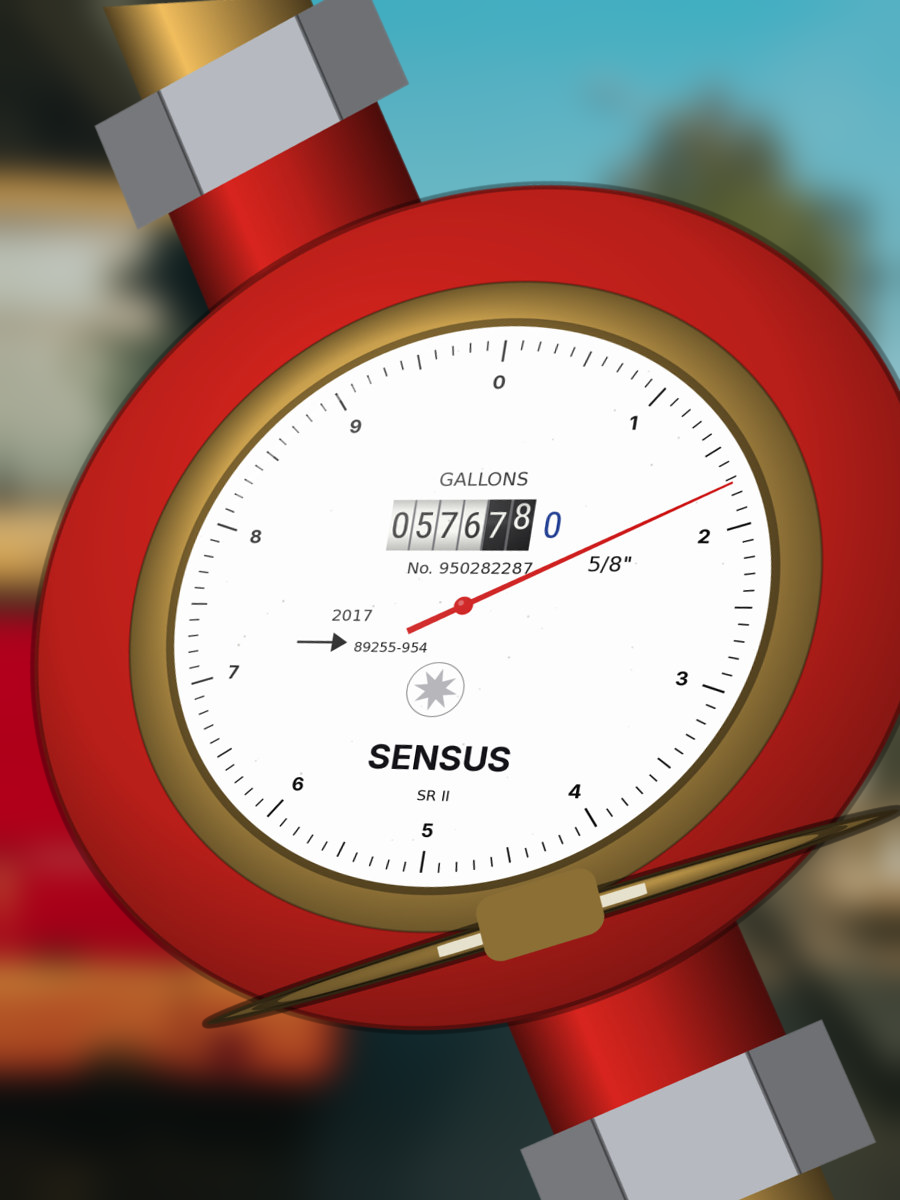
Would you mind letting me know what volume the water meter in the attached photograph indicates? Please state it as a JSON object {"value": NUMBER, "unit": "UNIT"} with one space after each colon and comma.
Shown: {"value": 576781.7, "unit": "gal"}
